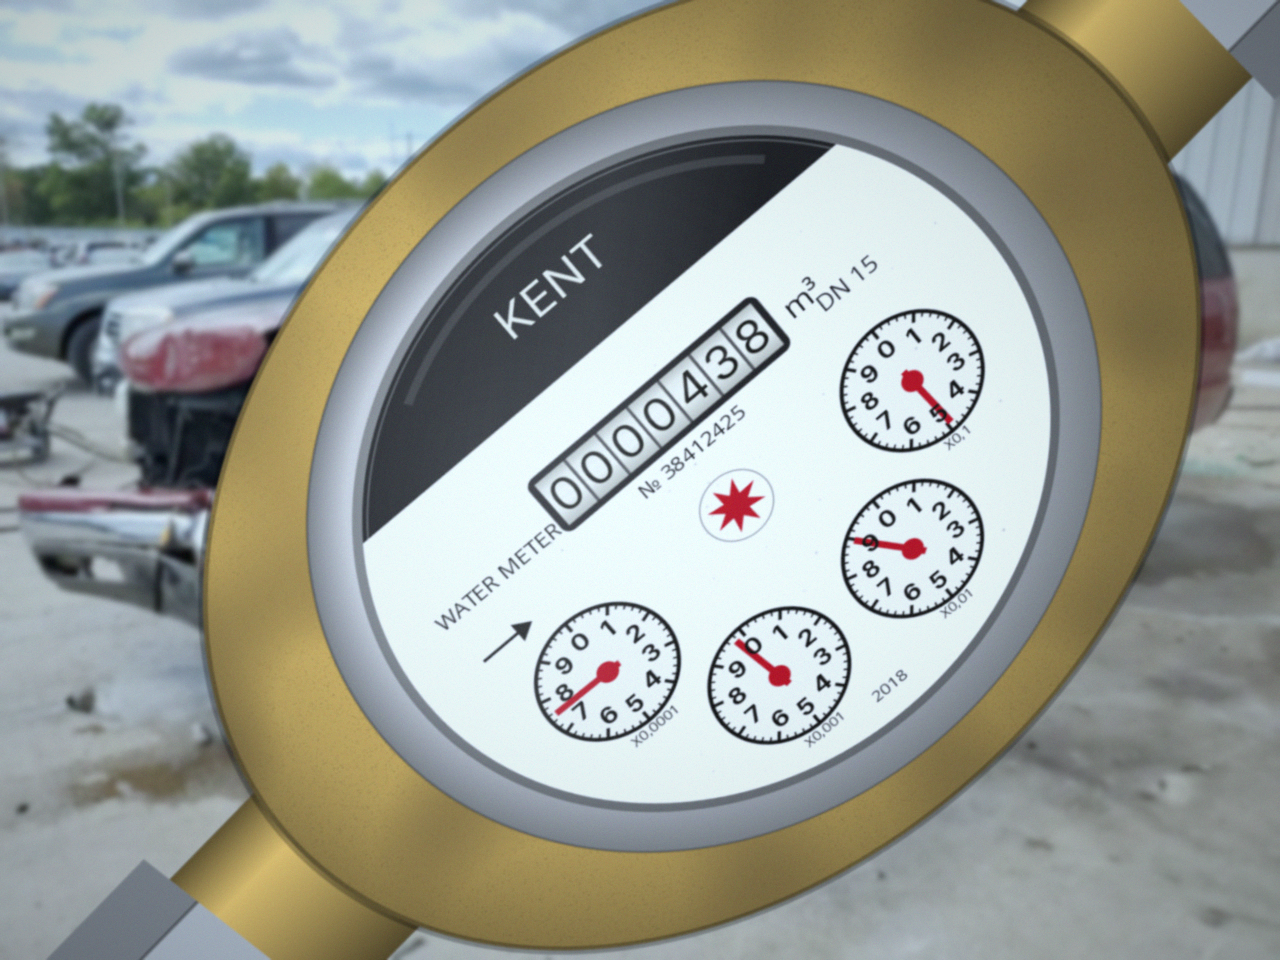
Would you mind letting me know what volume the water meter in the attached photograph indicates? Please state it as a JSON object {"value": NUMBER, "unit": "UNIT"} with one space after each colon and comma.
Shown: {"value": 438.4897, "unit": "m³"}
